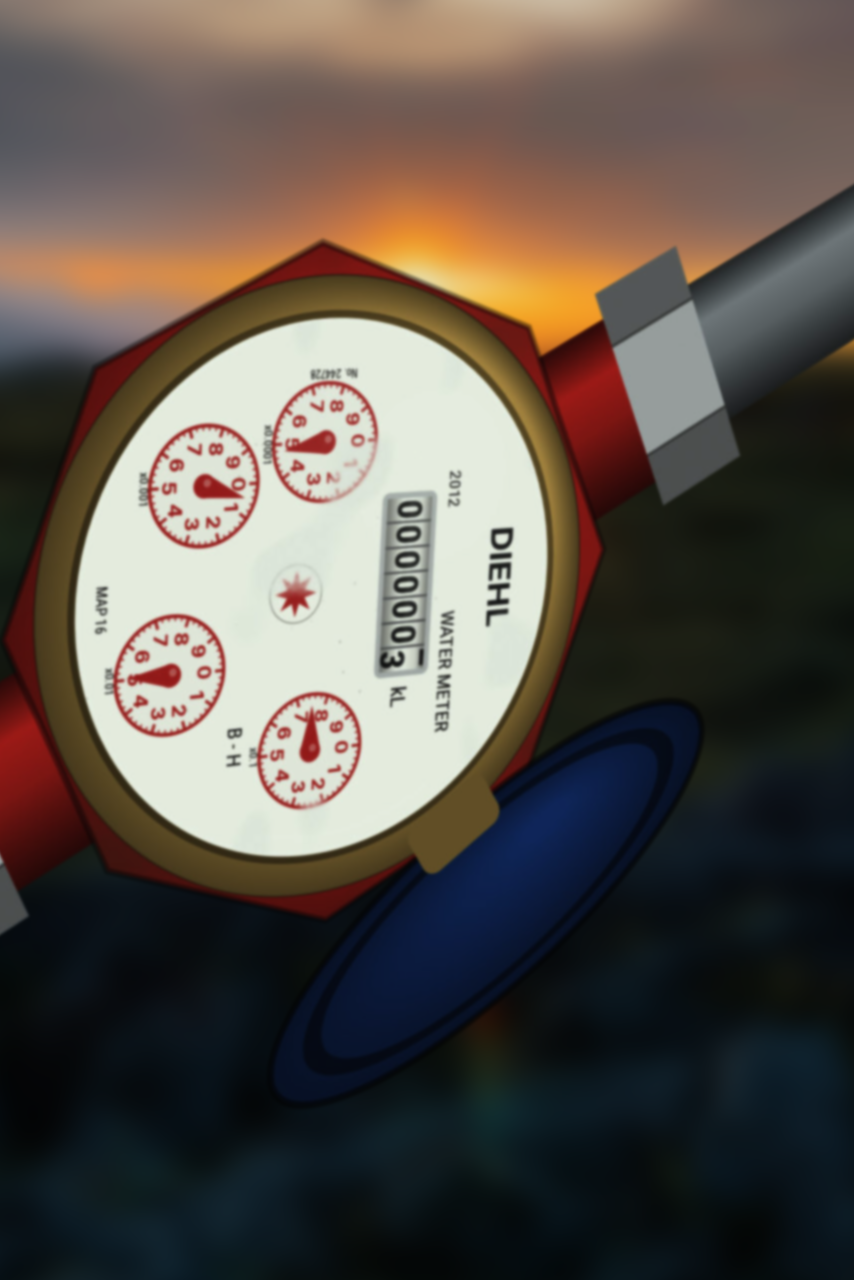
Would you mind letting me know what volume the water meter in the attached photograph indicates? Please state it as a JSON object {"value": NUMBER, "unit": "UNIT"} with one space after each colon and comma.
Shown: {"value": 2.7504, "unit": "kL"}
